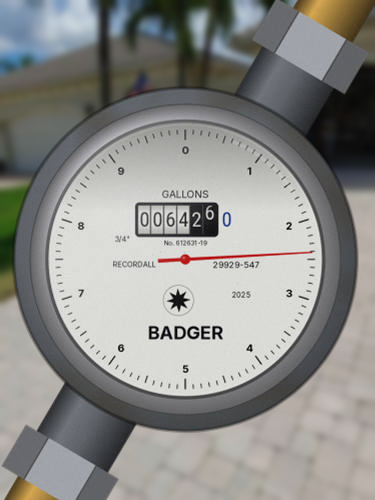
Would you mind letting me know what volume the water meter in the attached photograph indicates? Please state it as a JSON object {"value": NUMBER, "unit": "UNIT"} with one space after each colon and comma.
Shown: {"value": 64262.4, "unit": "gal"}
